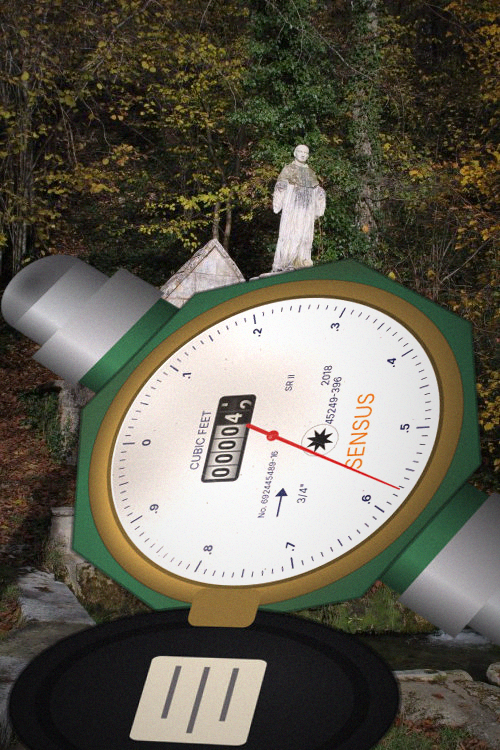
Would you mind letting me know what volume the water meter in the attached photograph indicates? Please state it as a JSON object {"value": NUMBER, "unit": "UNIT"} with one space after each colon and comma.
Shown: {"value": 41.57, "unit": "ft³"}
